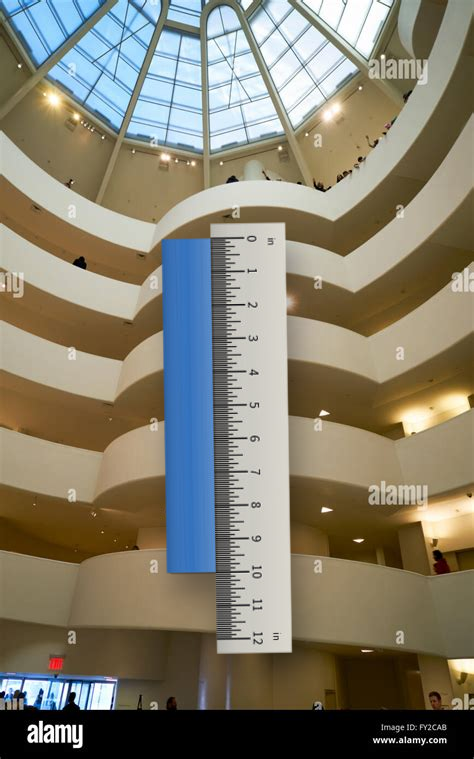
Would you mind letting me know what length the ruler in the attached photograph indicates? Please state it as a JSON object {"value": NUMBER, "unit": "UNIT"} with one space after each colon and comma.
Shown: {"value": 10, "unit": "in"}
